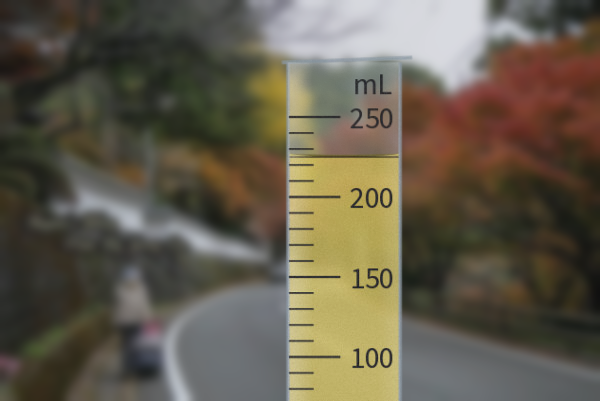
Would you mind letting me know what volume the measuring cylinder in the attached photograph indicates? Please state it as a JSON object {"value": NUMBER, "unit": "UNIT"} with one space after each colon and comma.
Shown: {"value": 225, "unit": "mL"}
